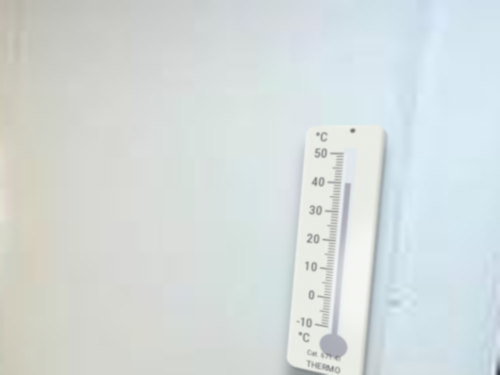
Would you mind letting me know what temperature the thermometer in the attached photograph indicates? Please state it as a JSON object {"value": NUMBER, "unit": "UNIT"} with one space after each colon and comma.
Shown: {"value": 40, "unit": "°C"}
